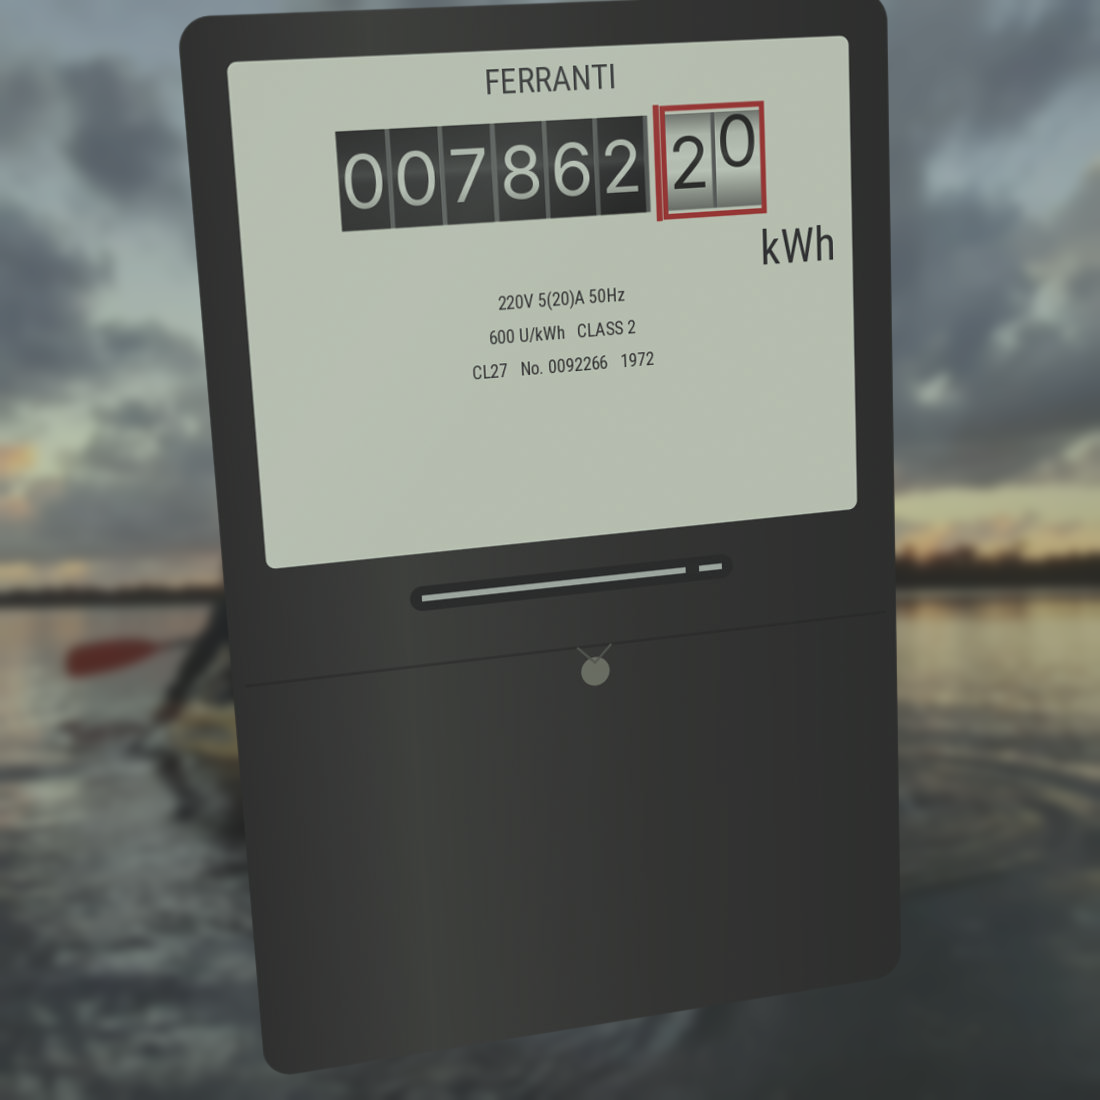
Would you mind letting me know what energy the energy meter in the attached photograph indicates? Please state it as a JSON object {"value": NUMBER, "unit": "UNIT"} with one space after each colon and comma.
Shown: {"value": 7862.20, "unit": "kWh"}
